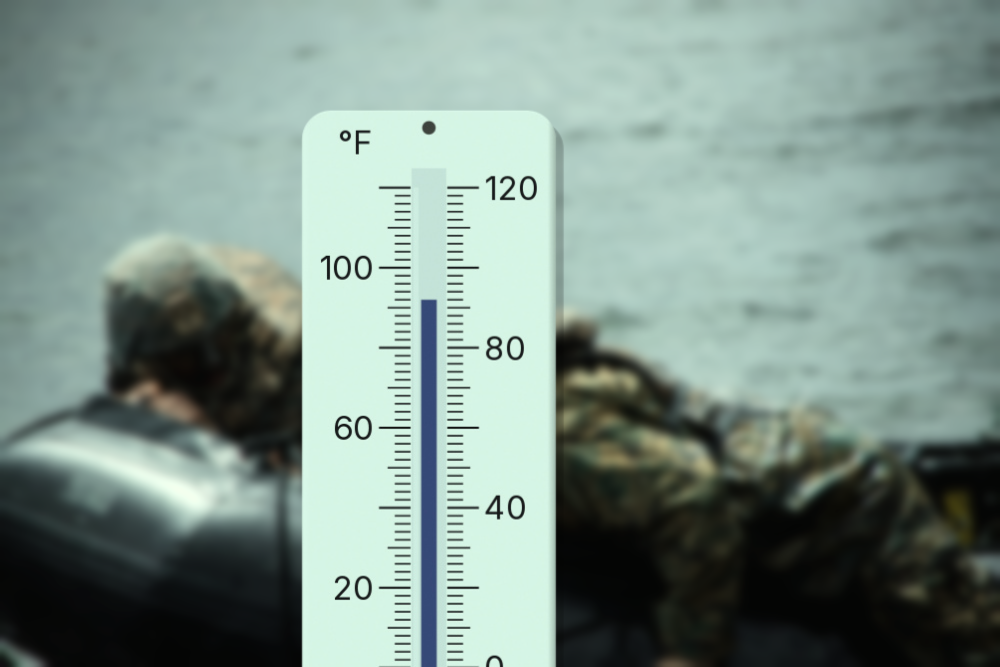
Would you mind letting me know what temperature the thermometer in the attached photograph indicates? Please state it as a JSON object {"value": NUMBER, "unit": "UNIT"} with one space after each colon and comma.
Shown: {"value": 92, "unit": "°F"}
